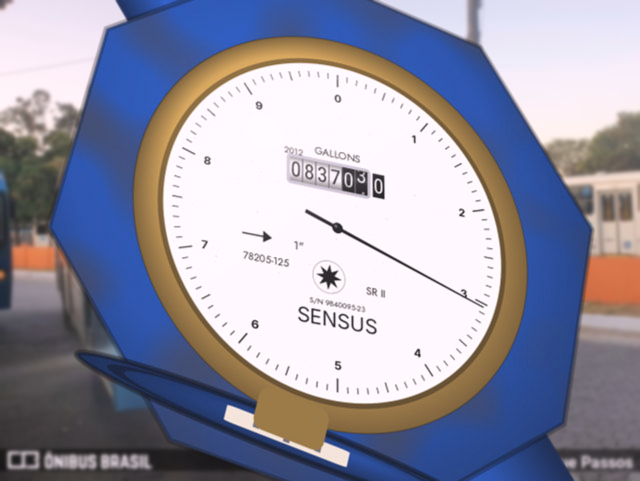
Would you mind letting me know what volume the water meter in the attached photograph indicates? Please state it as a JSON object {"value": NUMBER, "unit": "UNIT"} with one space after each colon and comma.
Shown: {"value": 837033.0, "unit": "gal"}
